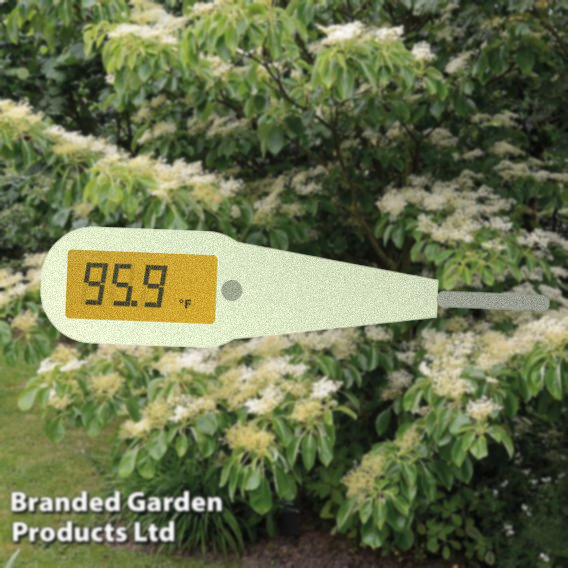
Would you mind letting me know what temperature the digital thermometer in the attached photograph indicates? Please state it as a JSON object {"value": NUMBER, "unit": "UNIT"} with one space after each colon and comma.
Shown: {"value": 95.9, "unit": "°F"}
